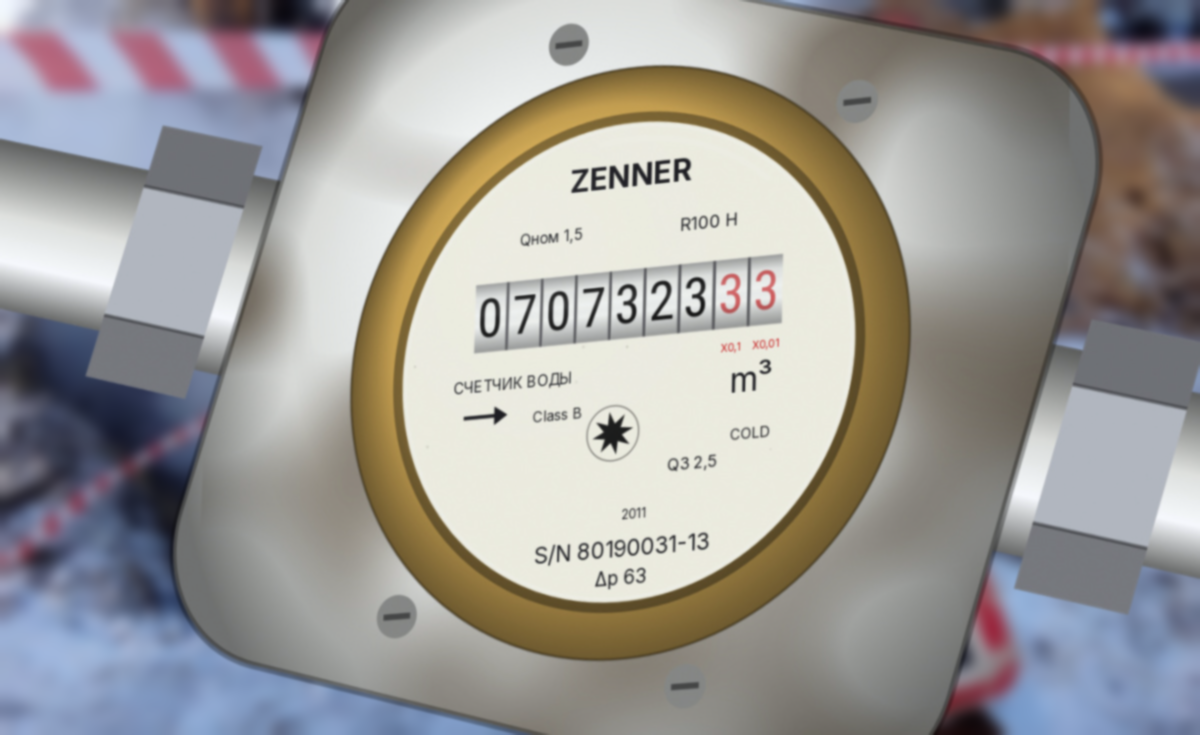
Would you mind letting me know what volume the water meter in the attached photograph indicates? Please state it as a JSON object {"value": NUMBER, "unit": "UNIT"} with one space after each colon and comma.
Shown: {"value": 707323.33, "unit": "m³"}
